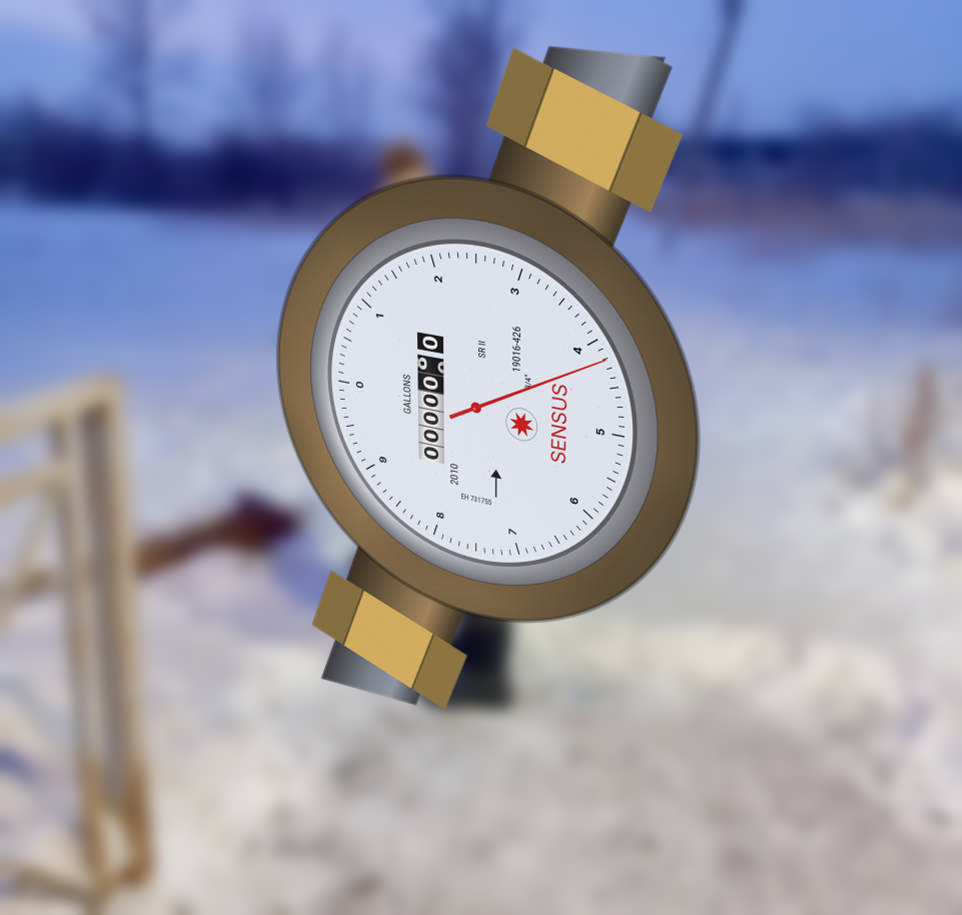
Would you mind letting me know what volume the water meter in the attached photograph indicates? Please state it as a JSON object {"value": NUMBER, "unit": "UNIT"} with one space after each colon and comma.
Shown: {"value": 84.2, "unit": "gal"}
